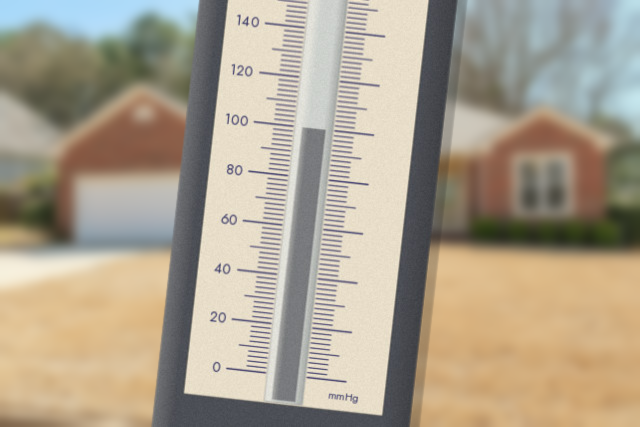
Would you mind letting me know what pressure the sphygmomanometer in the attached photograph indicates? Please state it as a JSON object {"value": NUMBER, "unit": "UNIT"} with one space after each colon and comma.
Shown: {"value": 100, "unit": "mmHg"}
